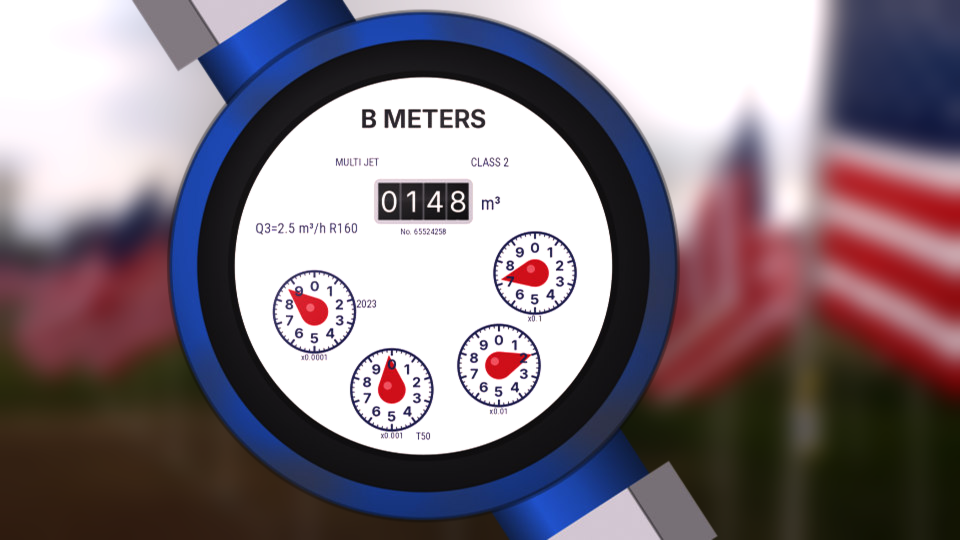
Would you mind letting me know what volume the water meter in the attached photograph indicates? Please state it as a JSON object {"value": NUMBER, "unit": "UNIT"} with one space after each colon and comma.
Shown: {"value": 148.7198, "unit": "m³"}
